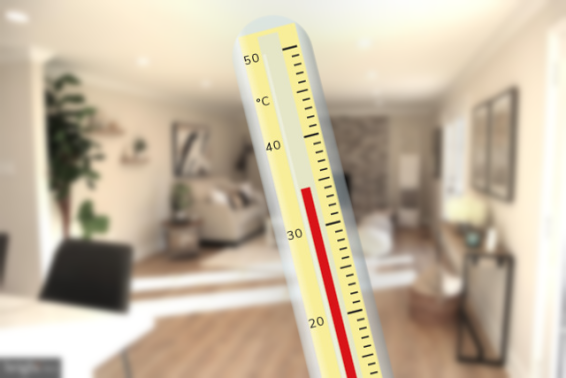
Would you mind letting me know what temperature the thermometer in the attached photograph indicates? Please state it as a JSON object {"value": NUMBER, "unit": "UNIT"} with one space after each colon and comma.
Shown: {"value": 34.5, "unit": "°C"}
